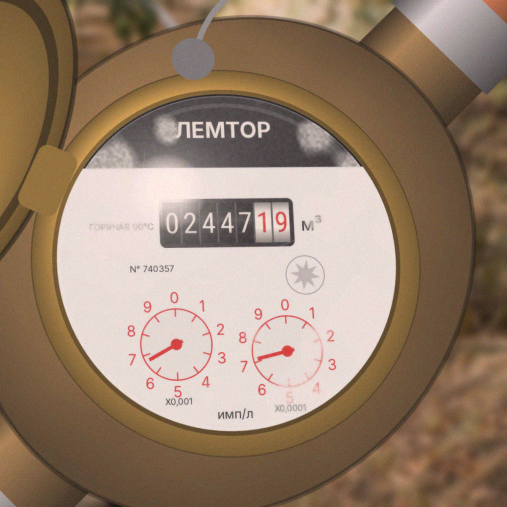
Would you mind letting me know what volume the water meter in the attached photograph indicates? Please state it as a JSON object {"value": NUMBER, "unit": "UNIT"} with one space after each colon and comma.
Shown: {"value": 2447.1967, "unit": "m³"}
